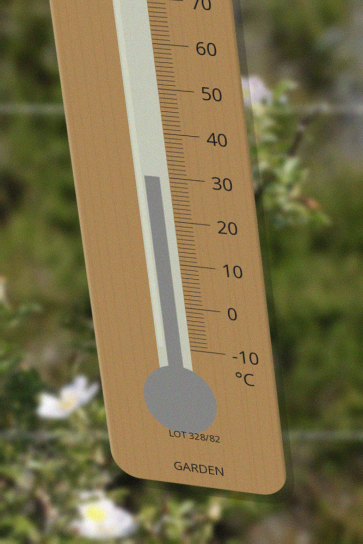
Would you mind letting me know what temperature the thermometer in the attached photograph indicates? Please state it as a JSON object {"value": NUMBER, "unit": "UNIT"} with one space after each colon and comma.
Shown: {"value": 30, "unit": "°C"}
